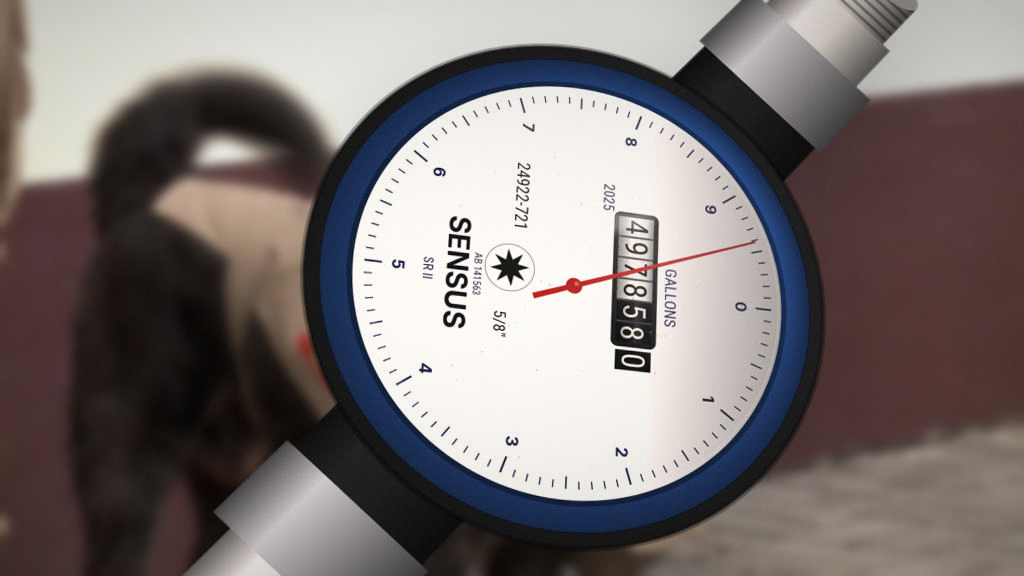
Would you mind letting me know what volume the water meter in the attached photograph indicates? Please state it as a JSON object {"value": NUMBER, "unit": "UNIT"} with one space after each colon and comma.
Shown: {"value": 4978579.4, "unit": "gal"}
